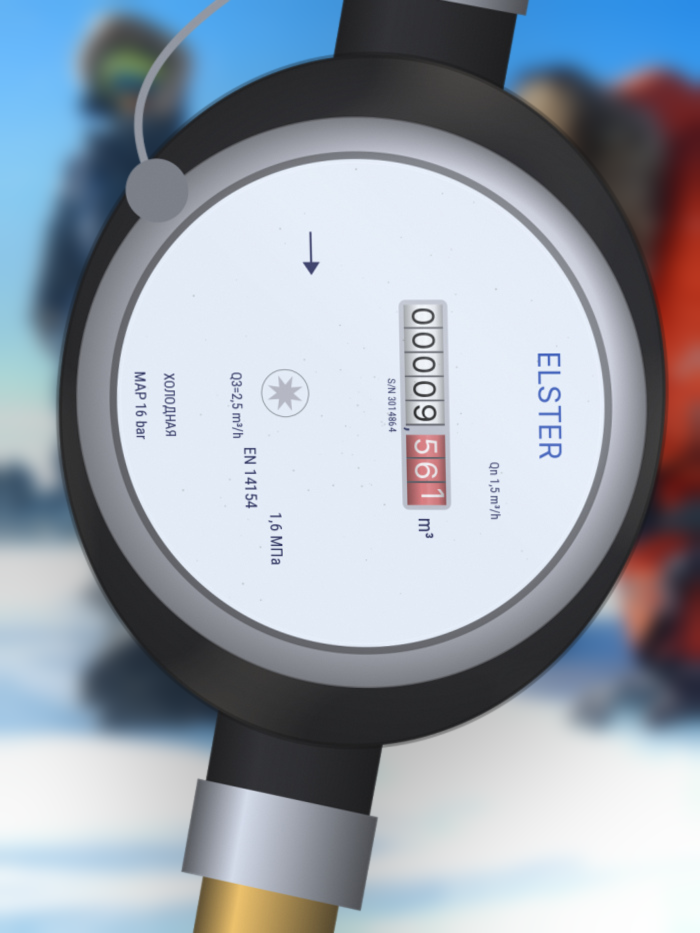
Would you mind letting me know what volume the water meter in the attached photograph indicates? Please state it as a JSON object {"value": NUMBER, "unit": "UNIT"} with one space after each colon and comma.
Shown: {"value": 9.561, "unit": "m³"}
